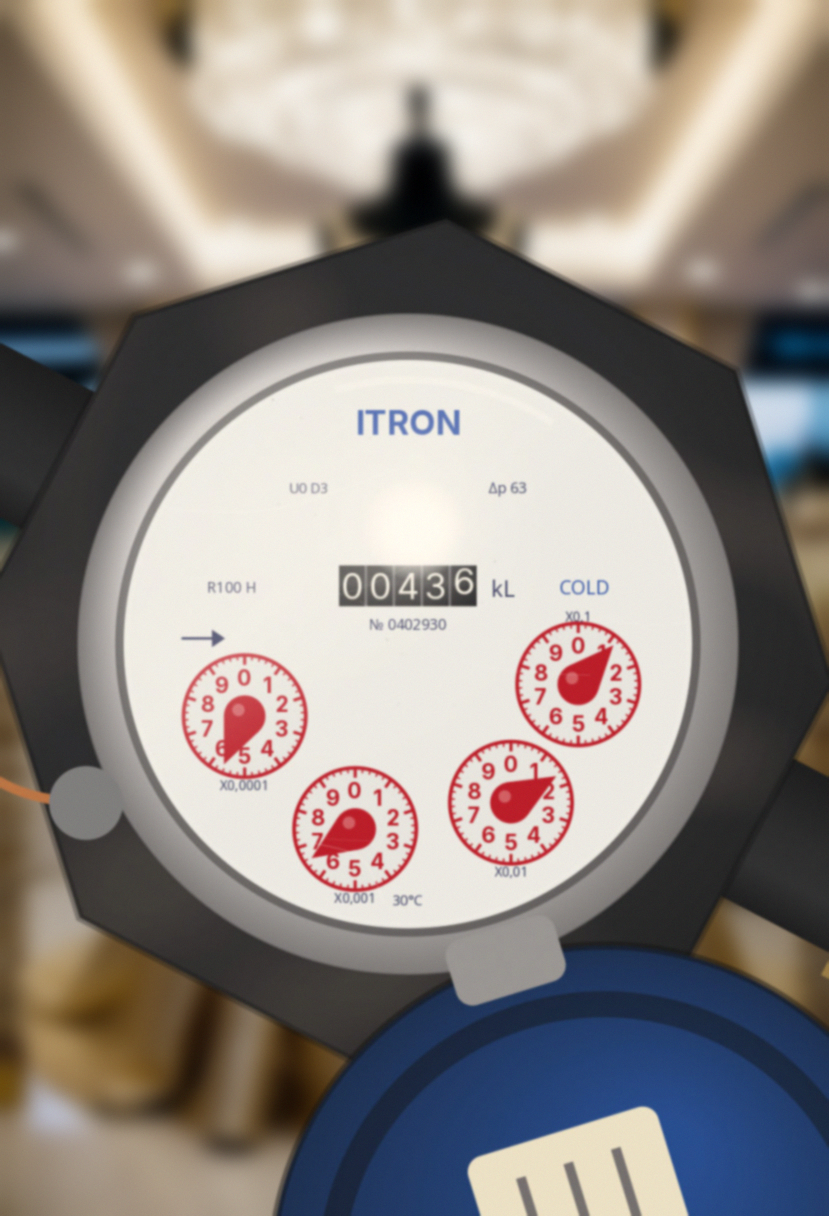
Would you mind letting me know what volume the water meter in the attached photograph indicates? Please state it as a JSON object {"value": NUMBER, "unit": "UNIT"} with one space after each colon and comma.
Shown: {"value": 436.1165, "unit": "kL"}
